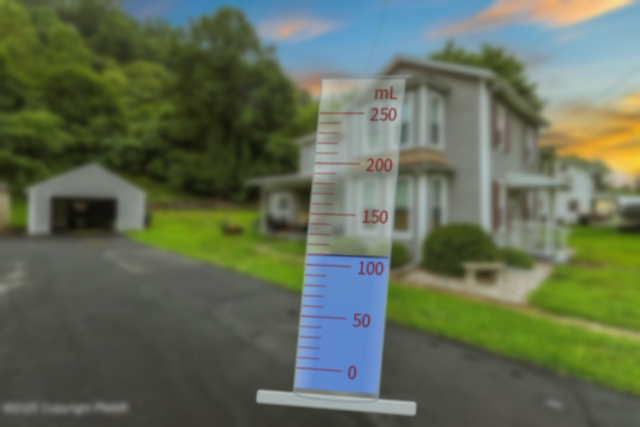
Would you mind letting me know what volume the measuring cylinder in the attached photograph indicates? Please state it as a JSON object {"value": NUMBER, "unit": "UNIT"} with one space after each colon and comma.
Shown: {"value": 110, "unit": "mL"}
